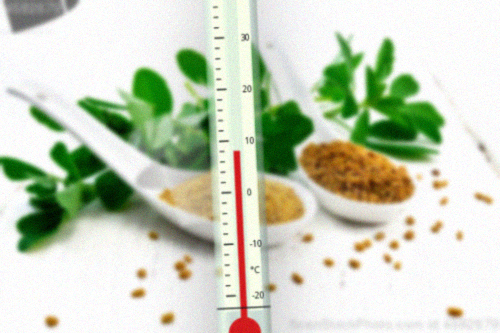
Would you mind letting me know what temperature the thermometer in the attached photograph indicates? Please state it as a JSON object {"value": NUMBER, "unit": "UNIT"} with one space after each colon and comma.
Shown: {"value": 8, "unit": "°C"}
